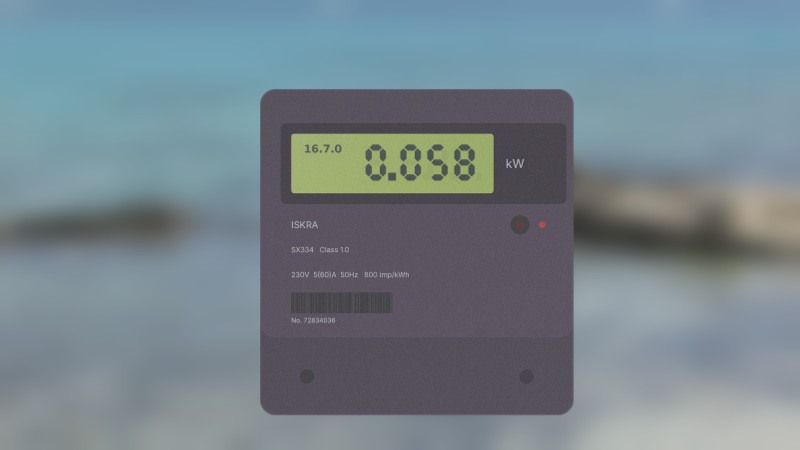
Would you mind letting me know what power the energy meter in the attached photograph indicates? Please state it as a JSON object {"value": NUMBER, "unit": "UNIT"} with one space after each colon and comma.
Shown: {"value": 0.058, "unit": "kW"}
